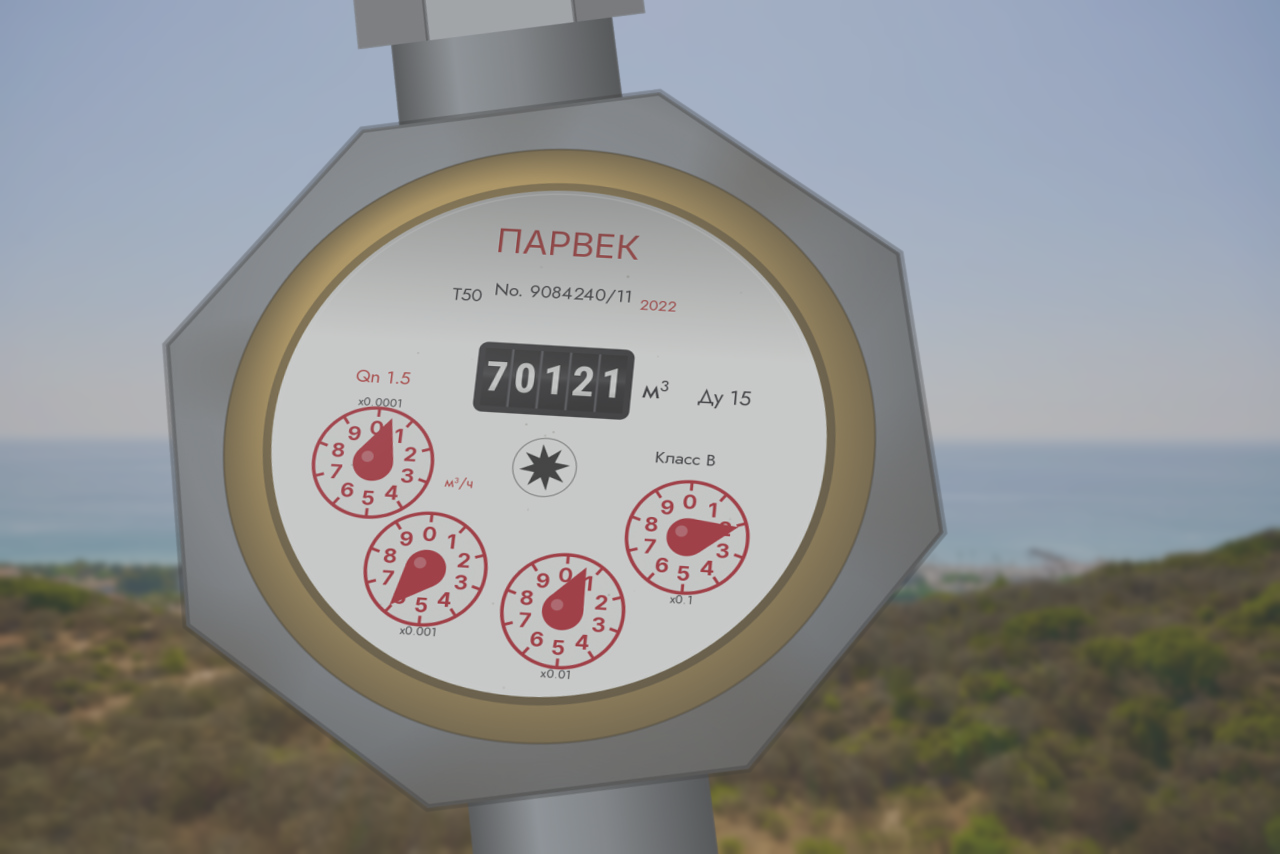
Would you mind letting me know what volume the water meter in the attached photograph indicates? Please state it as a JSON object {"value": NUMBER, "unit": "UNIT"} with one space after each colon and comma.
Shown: {"value": 70121.2060, "unit": "m³"}
